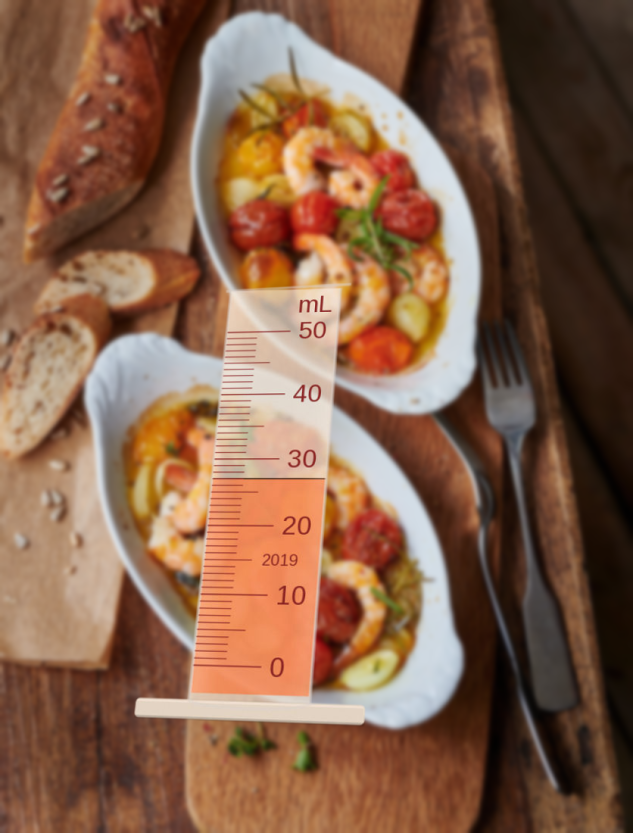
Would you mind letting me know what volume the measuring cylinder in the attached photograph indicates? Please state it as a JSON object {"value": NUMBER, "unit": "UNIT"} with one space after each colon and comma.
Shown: {"value": 27, "unit": "mL"}
